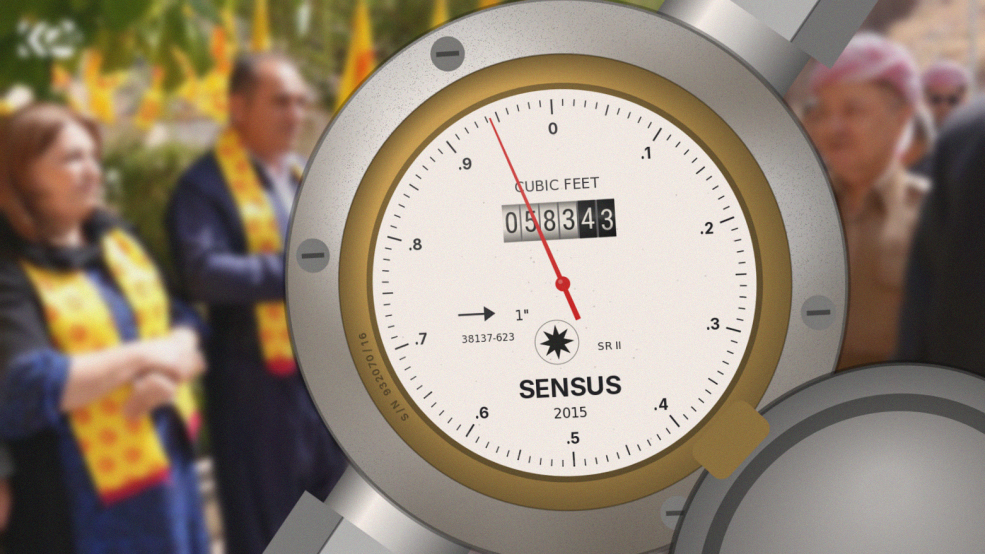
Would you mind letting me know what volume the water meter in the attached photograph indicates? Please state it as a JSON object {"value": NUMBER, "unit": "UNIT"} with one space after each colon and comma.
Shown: {"value": 58342.94, "unit": "ft³"}
